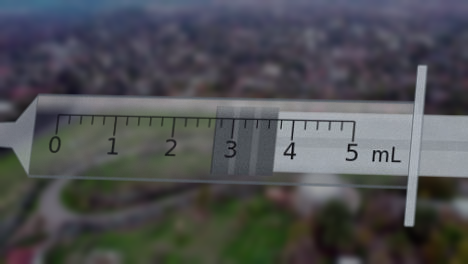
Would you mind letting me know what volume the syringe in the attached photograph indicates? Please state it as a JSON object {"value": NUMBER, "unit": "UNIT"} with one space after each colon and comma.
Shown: {"value": 2.7, "unit": "mL"}
